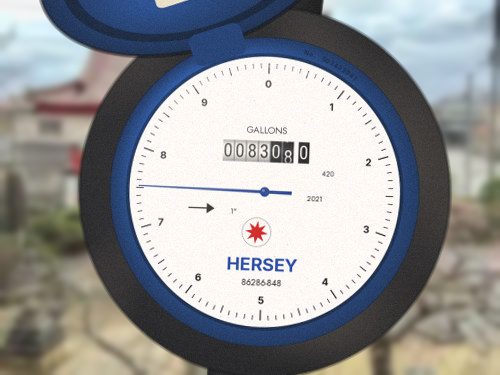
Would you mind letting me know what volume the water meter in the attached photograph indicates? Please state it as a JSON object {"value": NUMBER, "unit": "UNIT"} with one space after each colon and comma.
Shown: {"value": 83077.5, "unit": "gal"}
